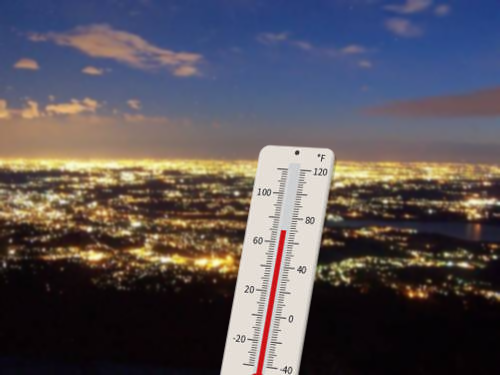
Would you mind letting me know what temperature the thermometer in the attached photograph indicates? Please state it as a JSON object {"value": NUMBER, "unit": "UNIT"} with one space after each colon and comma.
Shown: {"value": 70, "unit": "°F"}
